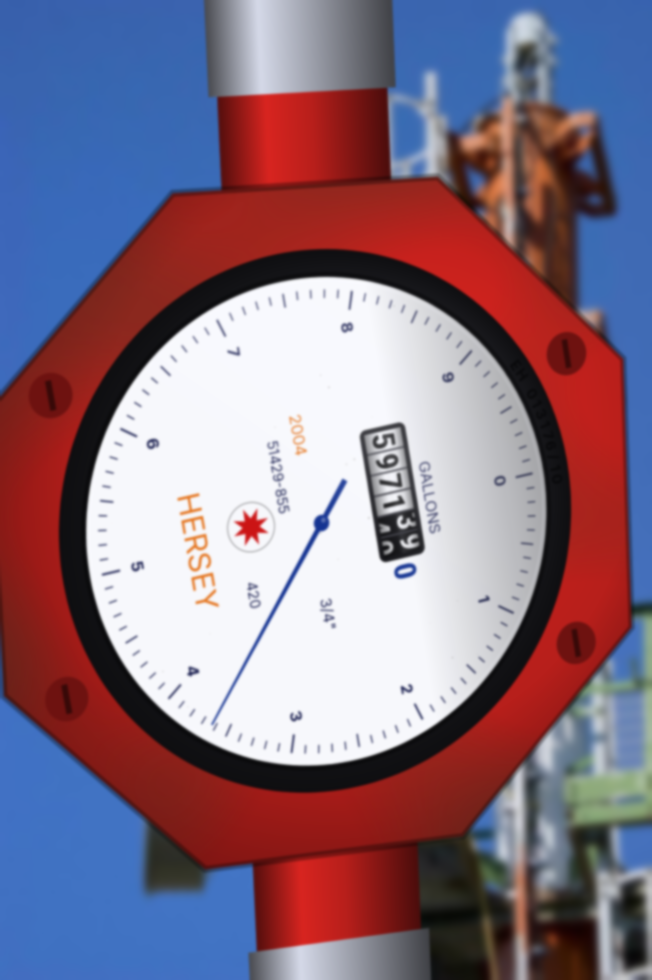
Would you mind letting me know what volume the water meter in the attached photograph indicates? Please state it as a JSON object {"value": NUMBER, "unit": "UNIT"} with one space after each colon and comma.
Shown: {"value": 5971393.6, "unit": "gal"}
